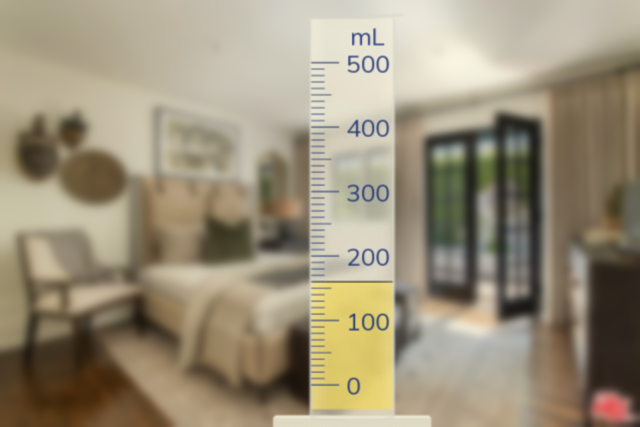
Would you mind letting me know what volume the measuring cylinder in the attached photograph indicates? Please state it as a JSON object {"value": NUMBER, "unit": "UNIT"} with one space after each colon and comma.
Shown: {"value": 160, "unit": "mL"}
